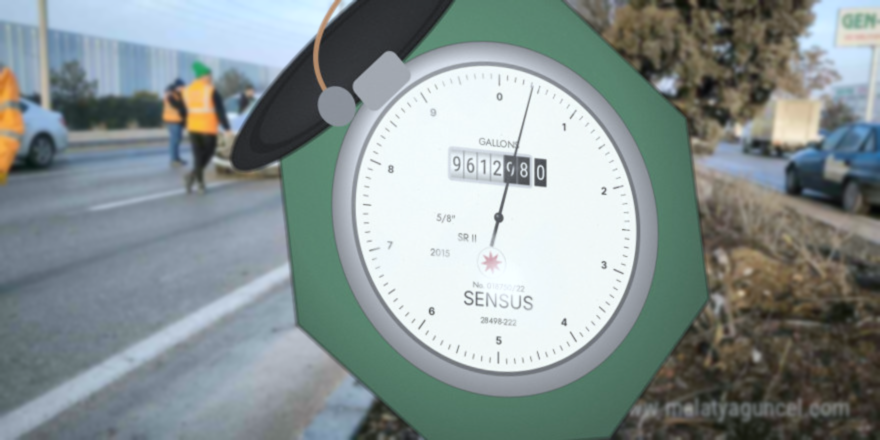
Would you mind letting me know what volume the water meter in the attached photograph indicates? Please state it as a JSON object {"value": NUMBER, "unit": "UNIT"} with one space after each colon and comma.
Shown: {"value": 9612980.4, "unit": "gal"}
